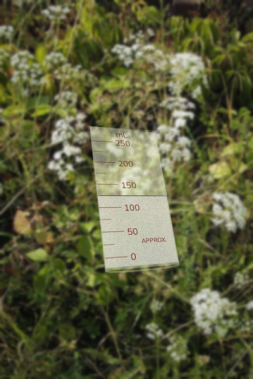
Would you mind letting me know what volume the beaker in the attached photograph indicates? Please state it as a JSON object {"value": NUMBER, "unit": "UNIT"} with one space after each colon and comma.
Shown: {"value": 125, "unit": "mL"}
